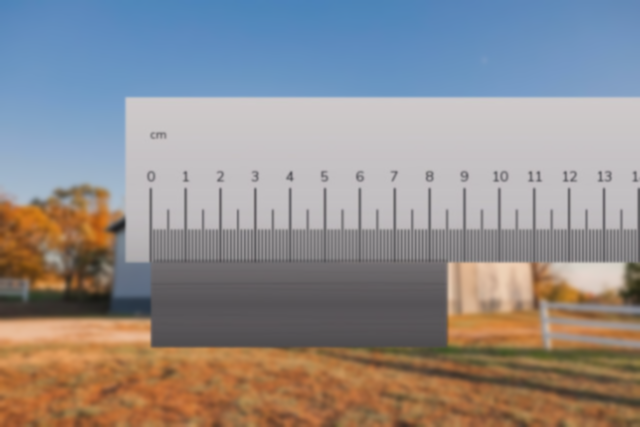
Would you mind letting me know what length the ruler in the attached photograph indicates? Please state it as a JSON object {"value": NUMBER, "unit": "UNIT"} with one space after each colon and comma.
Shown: {"value": 8.5, "unit": "cm"}
